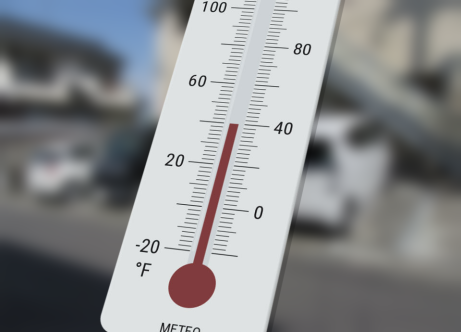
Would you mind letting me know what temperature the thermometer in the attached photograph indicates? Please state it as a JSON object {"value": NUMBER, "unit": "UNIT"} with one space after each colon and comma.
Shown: {"value": 40, "unit": "°F"}
